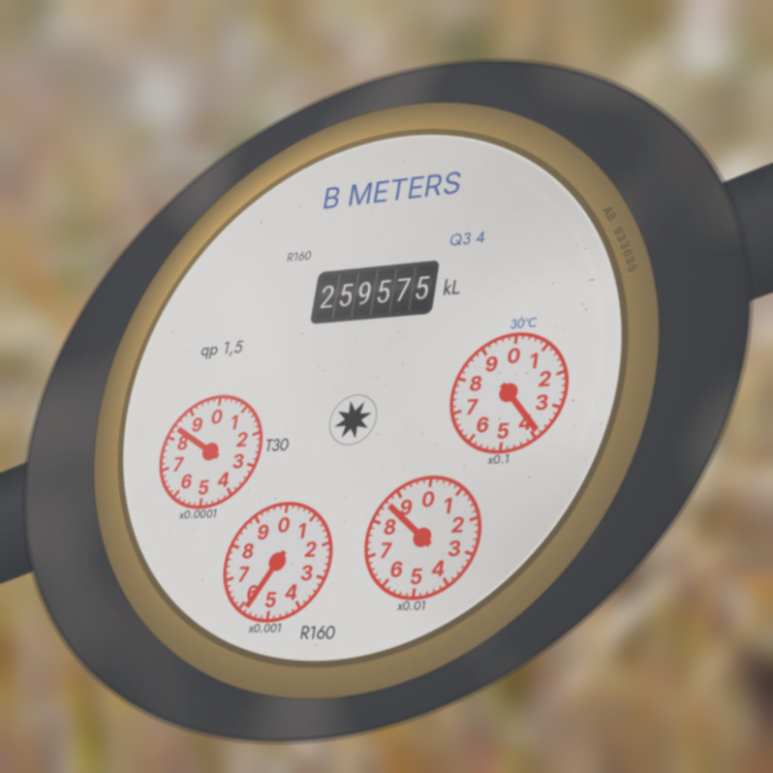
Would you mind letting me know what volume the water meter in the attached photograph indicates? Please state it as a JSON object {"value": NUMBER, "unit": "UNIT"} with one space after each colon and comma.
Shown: {"value": 259575.3858, "unit": "kL"}
